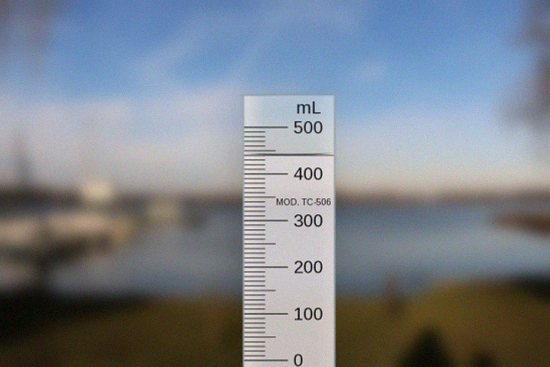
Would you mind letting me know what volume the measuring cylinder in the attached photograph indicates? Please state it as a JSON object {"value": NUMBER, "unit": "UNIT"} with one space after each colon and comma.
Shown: {"value": 440, "unit": "mL"}
